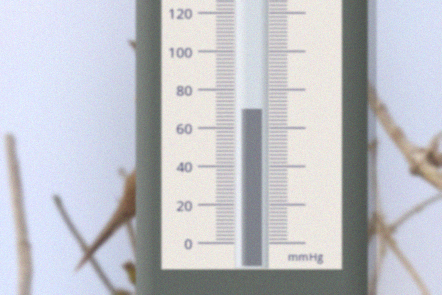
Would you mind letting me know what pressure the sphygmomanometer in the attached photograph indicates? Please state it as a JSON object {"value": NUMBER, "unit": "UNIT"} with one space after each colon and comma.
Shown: {"value": 70, "unit": "mmHg"}
